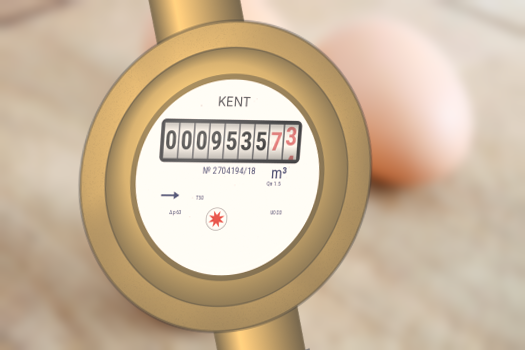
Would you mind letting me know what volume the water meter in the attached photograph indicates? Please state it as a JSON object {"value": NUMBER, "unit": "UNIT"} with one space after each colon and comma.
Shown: {"value": 9535.73, "unit": "m³"}
